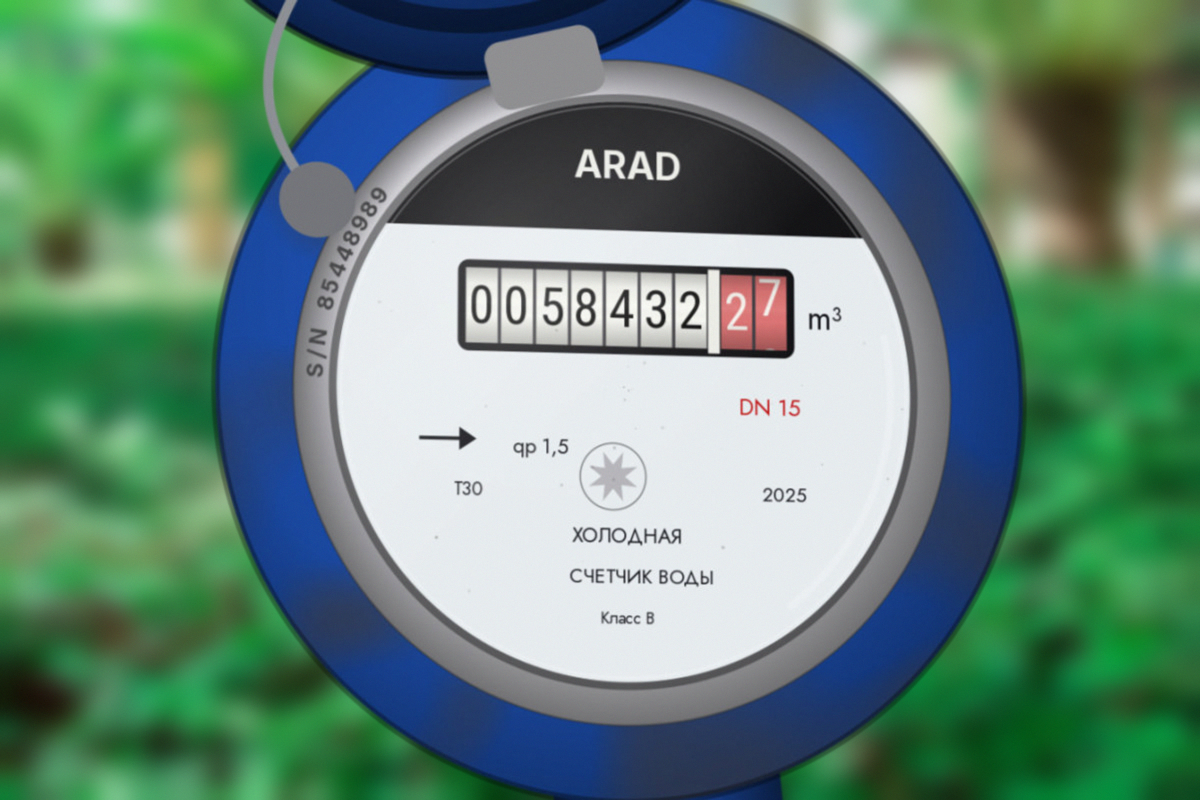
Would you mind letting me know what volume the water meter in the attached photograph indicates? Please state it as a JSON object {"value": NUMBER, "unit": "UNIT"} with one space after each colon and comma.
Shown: {"value": 58432.27, "unit": "m³"}
